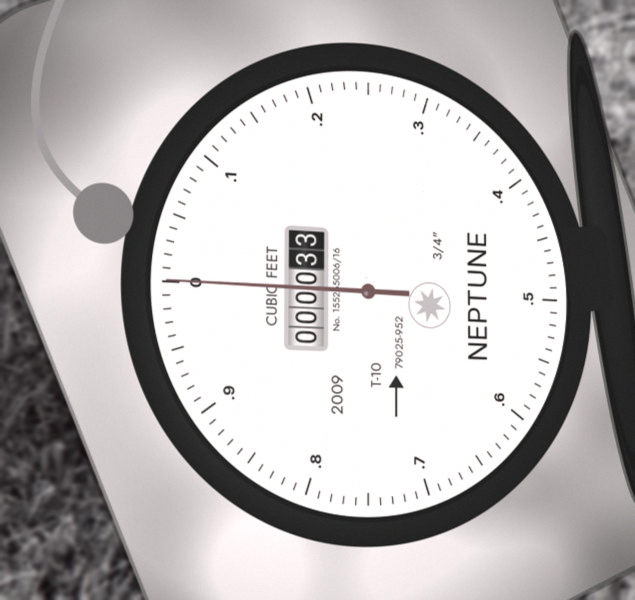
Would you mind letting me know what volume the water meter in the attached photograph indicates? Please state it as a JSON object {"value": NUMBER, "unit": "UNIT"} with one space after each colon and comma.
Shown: {"value": 33.00, "unit": "ft³"}
